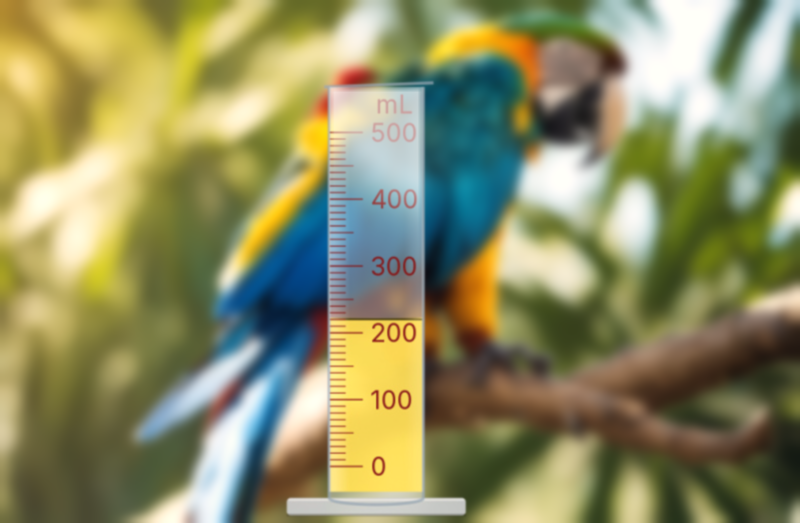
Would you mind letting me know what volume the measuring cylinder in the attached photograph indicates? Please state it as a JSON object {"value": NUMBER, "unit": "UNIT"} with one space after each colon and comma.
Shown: {"value": 220, "unit": "mL"}
